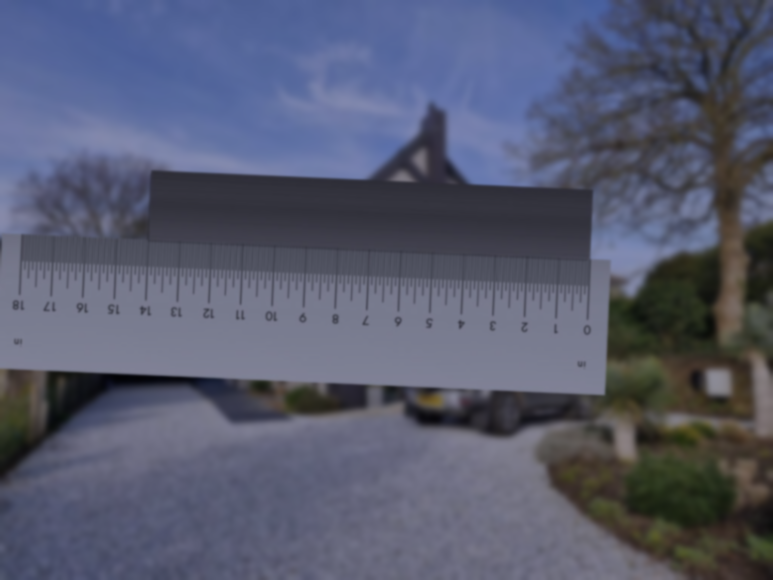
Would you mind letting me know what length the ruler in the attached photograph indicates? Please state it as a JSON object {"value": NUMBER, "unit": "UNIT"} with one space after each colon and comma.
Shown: {"value": 14, "unit": "in"}
